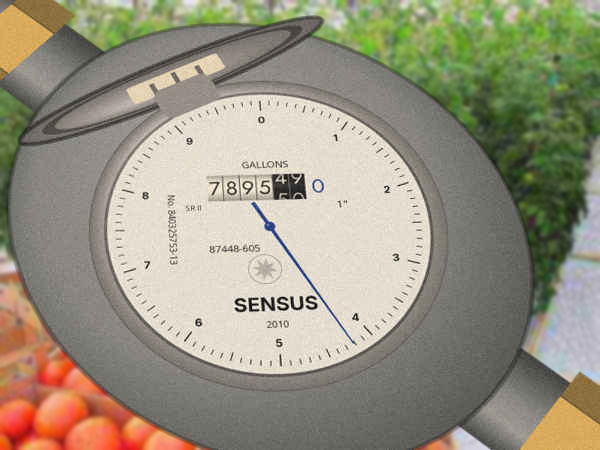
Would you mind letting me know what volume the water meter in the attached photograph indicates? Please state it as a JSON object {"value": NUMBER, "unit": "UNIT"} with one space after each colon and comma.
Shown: {"value": 7895494.2, "unit": "gal"}
